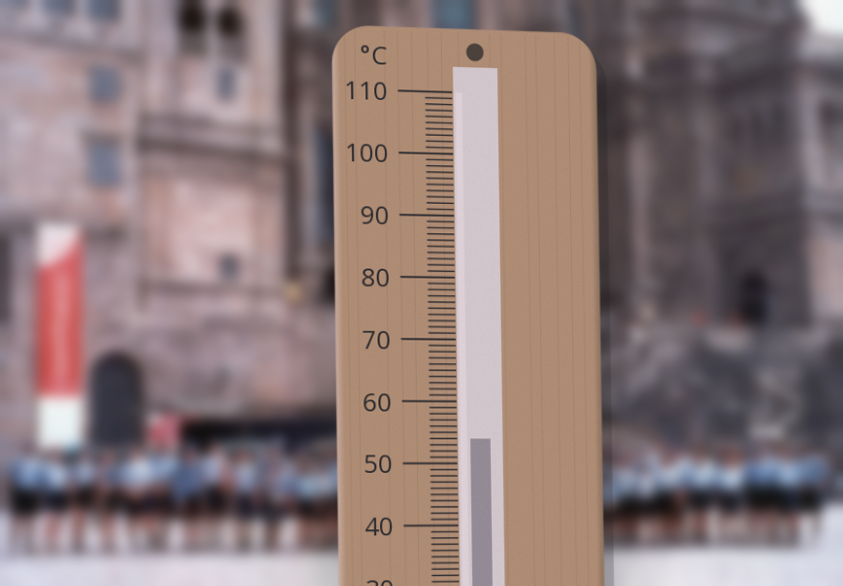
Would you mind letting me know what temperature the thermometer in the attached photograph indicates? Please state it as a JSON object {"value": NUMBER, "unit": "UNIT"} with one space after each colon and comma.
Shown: {"value": 54, "unit": "°C"}
